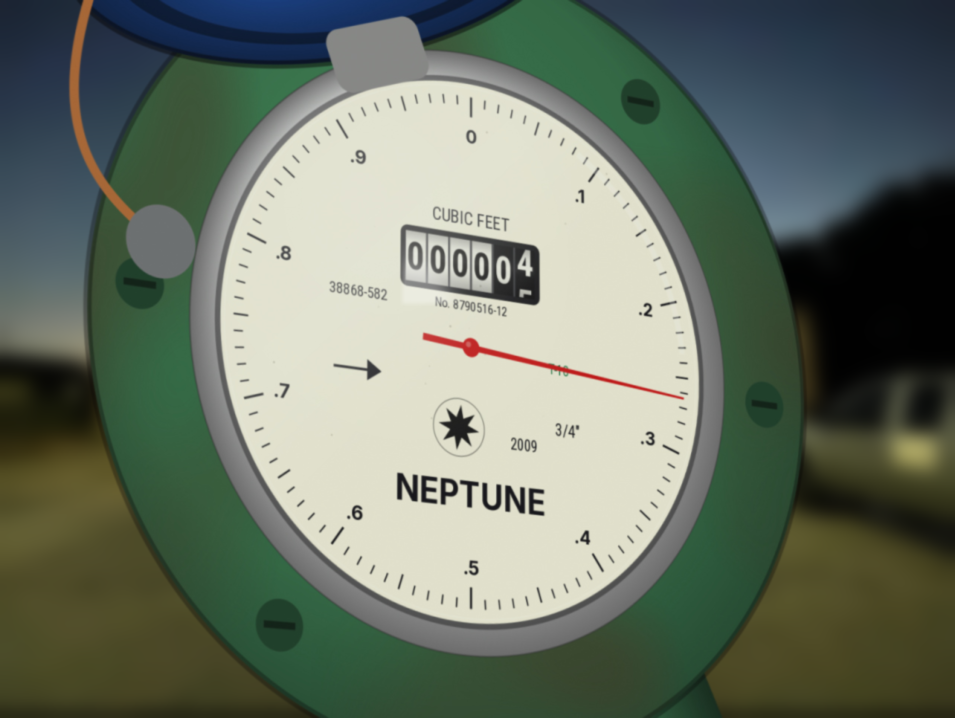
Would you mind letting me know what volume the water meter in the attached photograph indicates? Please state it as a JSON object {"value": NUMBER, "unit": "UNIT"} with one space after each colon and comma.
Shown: {"value": 4.26, "unit": "ft³"}
